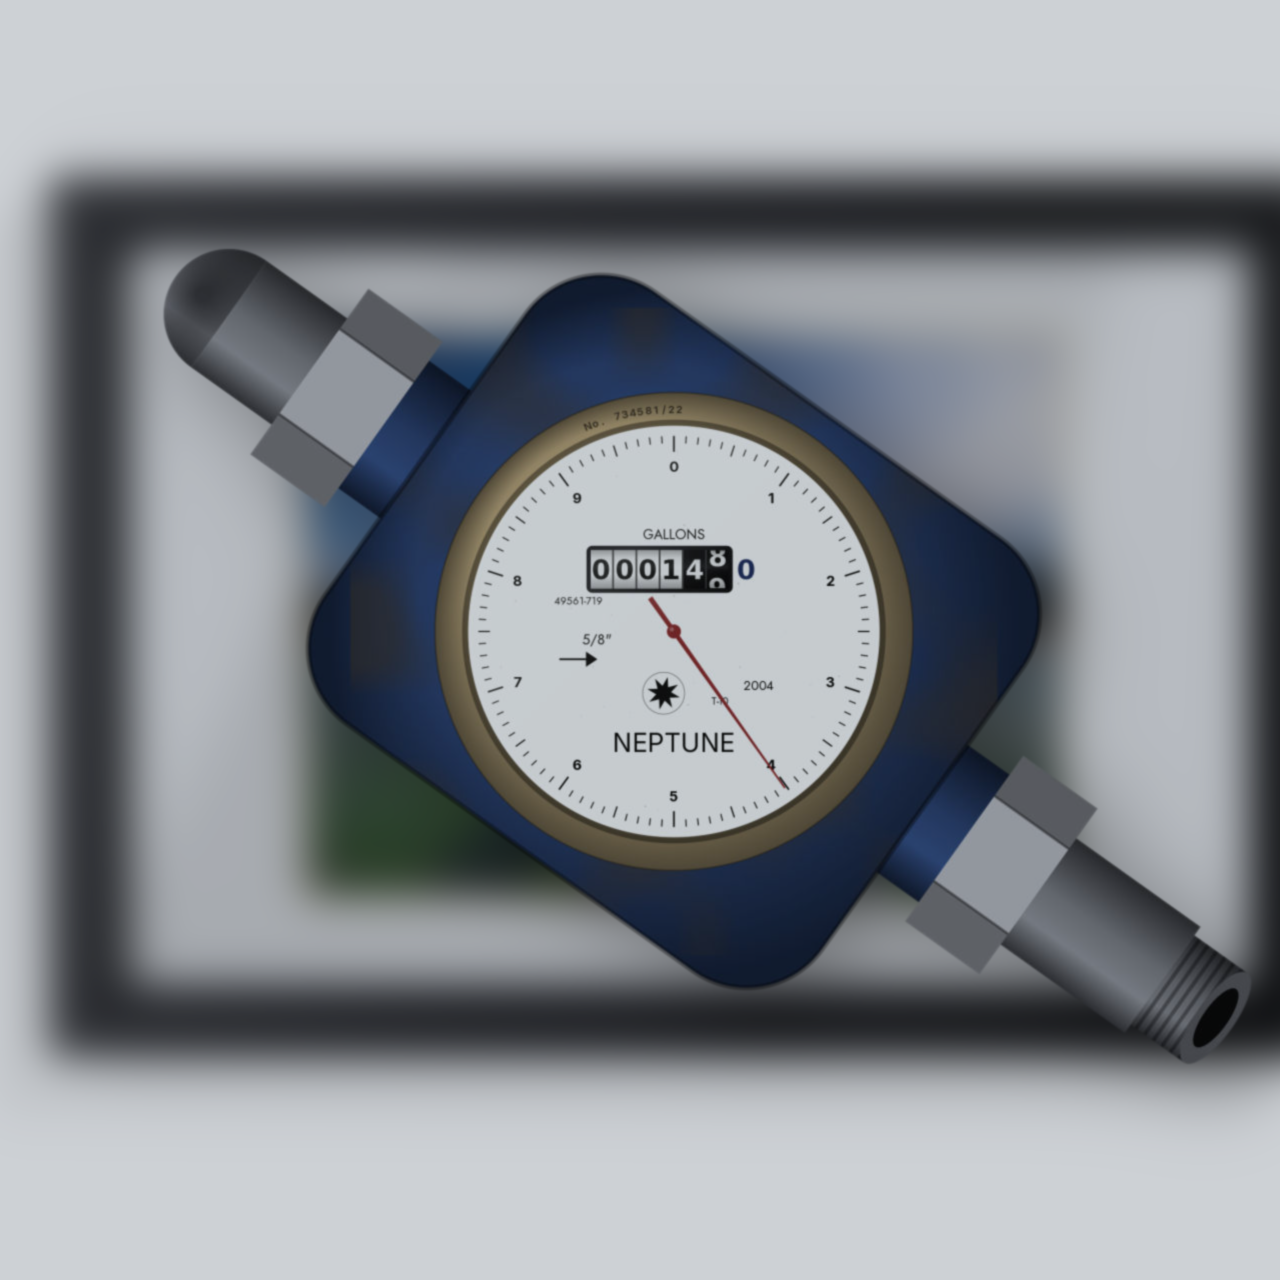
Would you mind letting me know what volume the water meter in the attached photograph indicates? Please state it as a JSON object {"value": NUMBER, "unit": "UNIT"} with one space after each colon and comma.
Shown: {"value": 1484.0, "unit": "gal"}
